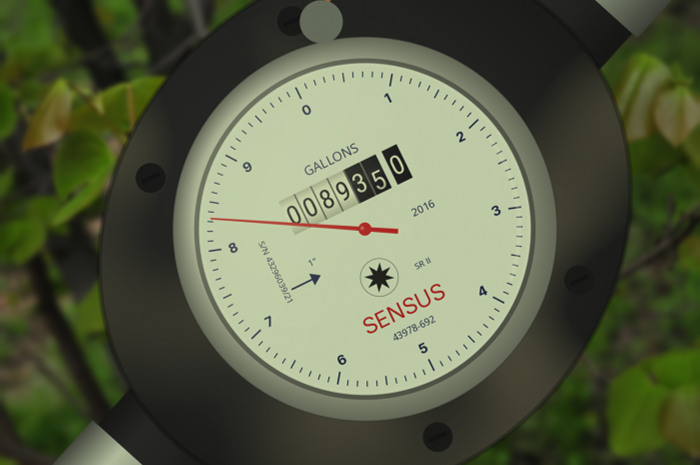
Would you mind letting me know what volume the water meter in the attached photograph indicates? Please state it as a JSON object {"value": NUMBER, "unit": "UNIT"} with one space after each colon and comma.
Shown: {"value": 89348.3, "unit": "gal"}
